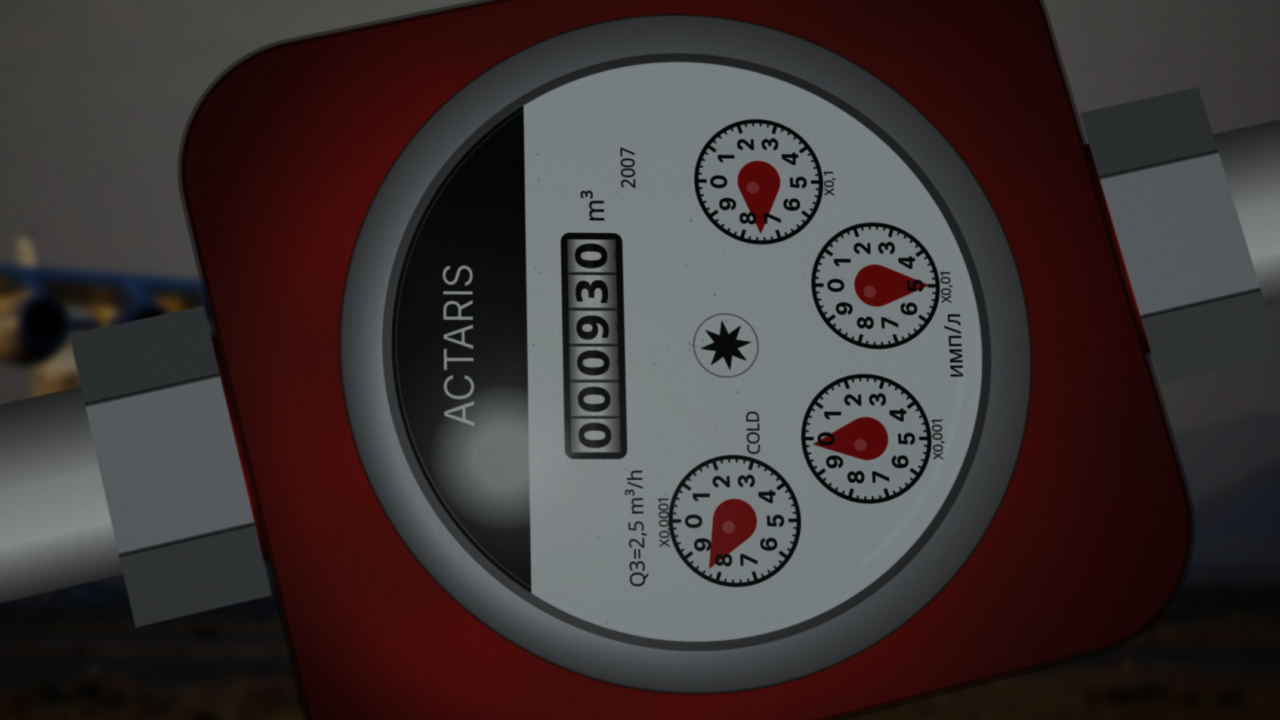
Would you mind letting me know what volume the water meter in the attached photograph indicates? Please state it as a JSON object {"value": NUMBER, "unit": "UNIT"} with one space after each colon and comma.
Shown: {"value": 930.7498, "unit": "m³"}
